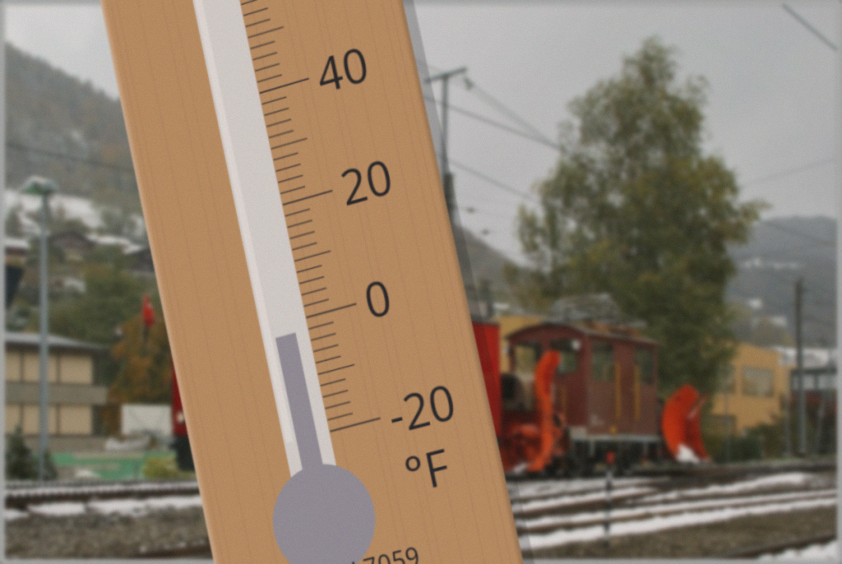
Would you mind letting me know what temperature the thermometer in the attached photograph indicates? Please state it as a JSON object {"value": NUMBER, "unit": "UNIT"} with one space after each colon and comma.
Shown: {"value": -2, "unit": "°F"}
